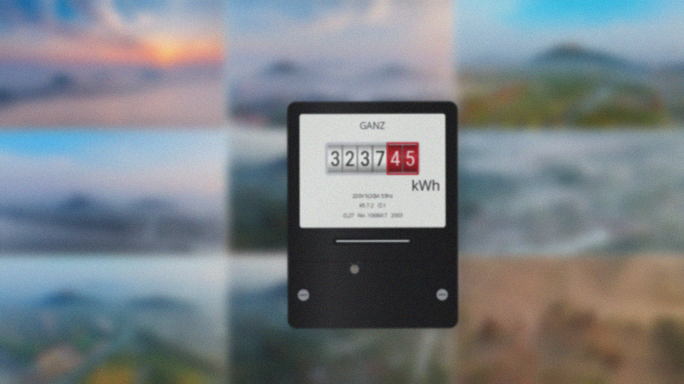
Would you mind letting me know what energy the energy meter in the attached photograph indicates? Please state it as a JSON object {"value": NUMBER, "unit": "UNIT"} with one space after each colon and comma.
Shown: {"value": 3237.45, "unit": "kWh"}
